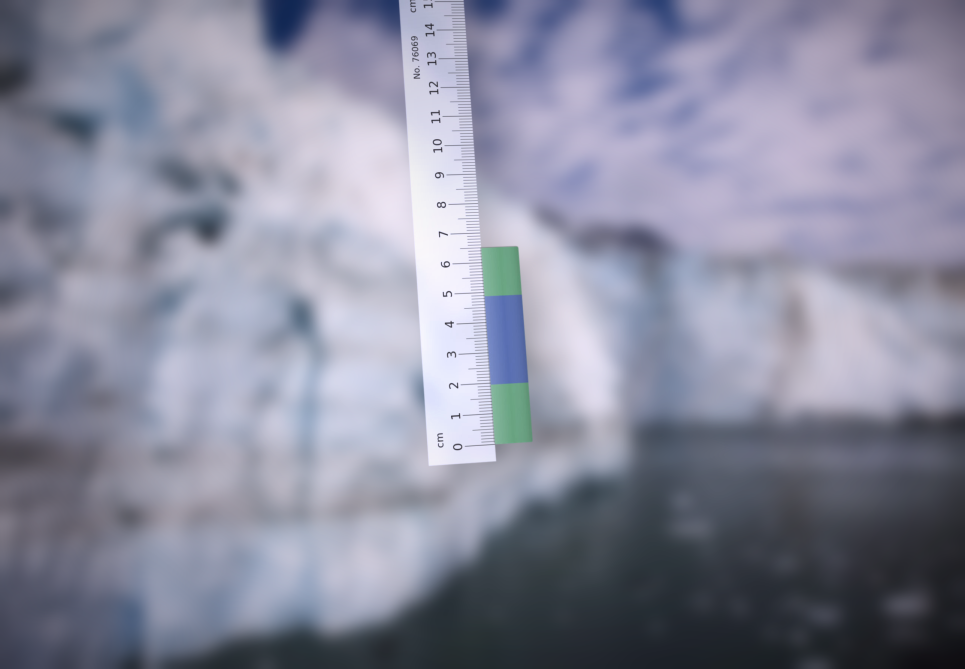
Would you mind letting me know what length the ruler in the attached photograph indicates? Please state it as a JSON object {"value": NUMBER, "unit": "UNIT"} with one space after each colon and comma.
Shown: {"value": 6.5, "unit": "cm"}
